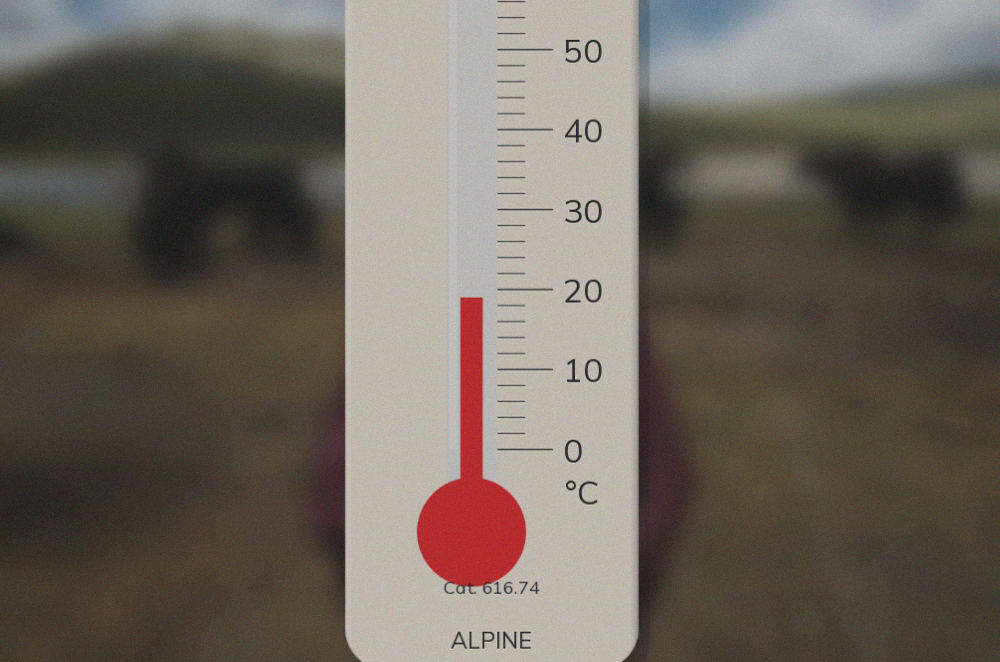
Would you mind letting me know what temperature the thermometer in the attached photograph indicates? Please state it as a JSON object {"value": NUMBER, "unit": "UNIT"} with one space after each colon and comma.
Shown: {"value": 19, "unit": "°C"}
